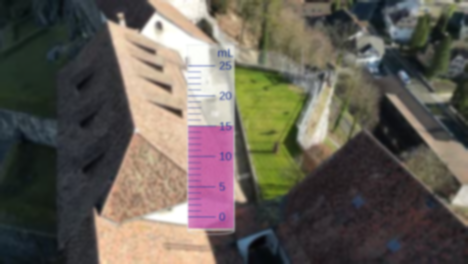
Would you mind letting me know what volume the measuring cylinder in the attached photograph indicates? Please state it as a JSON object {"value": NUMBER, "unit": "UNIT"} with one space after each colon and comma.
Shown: {"value": 15, "unit": "mL"}
